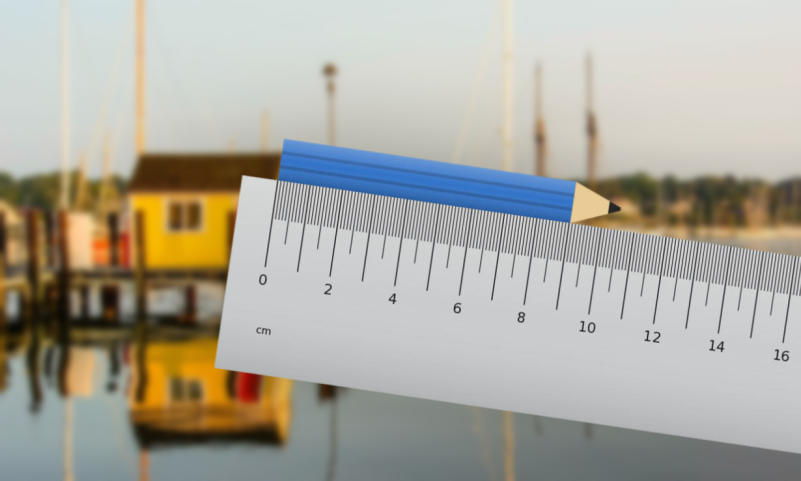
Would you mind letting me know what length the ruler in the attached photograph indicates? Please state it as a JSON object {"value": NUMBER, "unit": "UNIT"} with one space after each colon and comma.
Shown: {"value": 10.5, "unit": "cm"}
